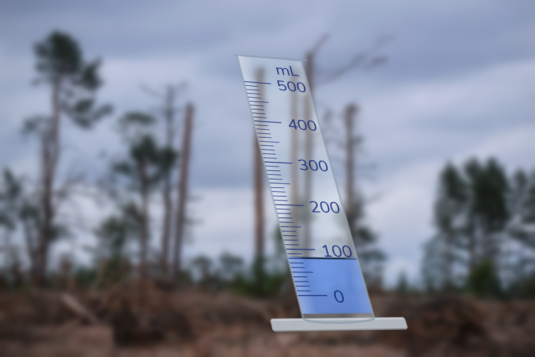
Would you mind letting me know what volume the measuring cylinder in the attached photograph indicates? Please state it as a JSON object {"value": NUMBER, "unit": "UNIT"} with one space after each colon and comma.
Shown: {"value": 80, "unit": "mL"}
